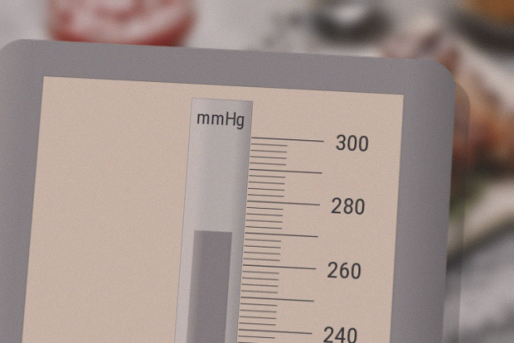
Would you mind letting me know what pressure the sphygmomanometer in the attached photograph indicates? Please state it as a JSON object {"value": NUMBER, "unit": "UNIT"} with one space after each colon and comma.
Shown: {"value": 270, "unit": "mmHg"}
